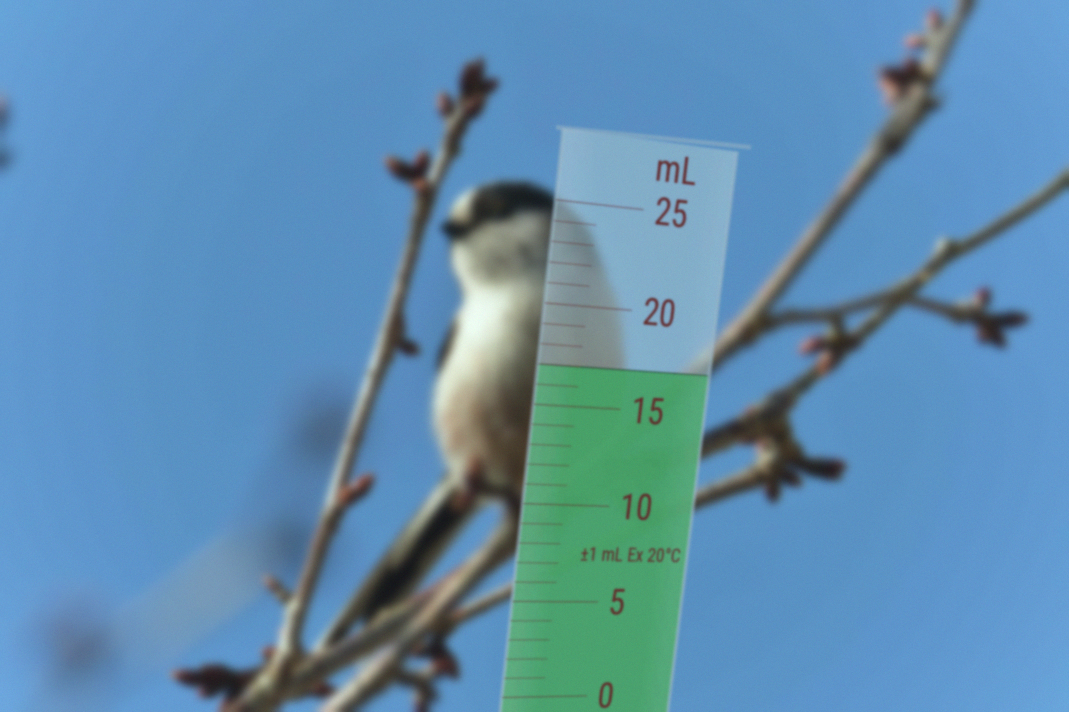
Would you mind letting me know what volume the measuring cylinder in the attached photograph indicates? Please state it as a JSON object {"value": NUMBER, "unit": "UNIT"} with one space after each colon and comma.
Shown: {"value": 17, "unit": "mL"}
